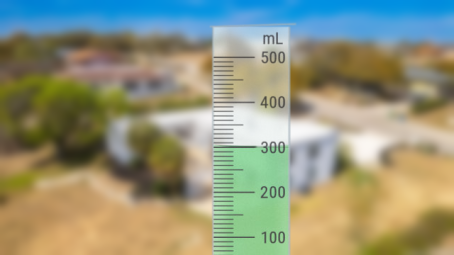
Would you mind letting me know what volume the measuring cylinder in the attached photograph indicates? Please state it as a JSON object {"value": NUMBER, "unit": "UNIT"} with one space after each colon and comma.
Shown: {"value": 300, "unit": "mL"}
